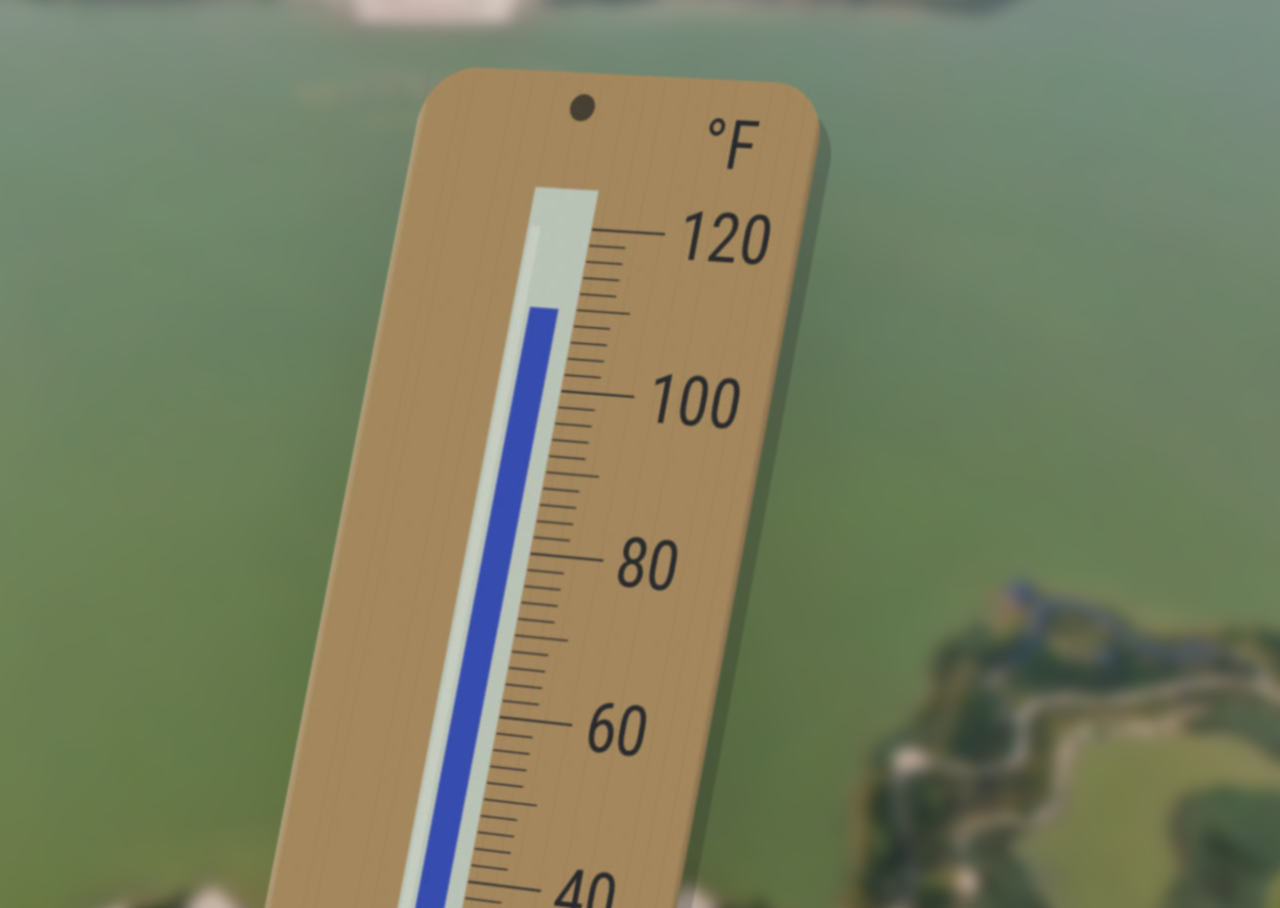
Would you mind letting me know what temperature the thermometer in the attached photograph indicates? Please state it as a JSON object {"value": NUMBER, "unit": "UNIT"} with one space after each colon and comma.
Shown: {"value": 110, "unit": "°F"}
